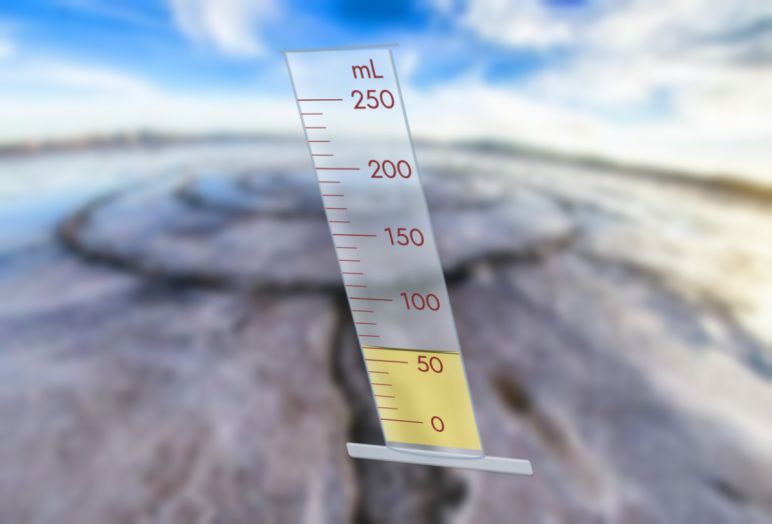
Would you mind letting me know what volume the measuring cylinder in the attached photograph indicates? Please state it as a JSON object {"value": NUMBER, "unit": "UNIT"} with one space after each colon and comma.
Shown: {"value": 60, "unit": "mL"}
